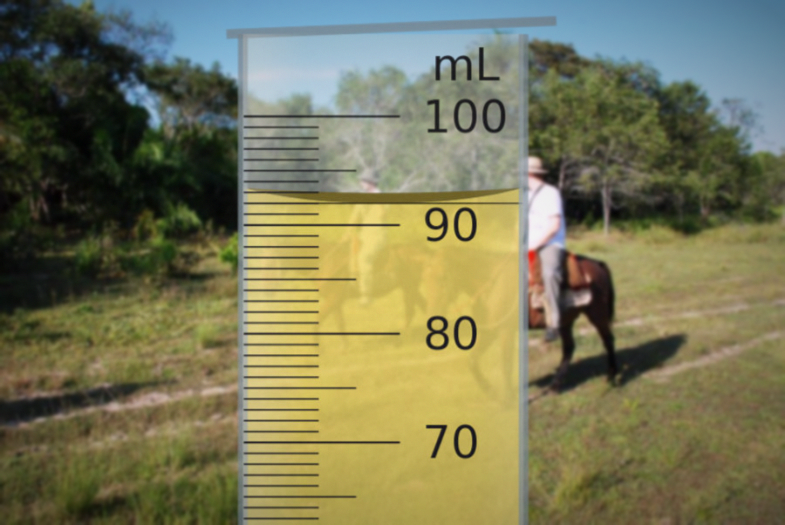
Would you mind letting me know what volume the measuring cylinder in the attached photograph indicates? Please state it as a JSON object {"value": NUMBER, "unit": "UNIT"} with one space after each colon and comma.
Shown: {"value": 92, "unit": "mL"}
